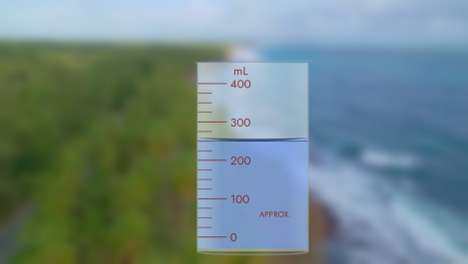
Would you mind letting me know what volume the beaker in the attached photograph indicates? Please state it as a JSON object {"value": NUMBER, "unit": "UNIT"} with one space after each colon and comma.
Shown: {"value": 250, "unit": "mL"}
